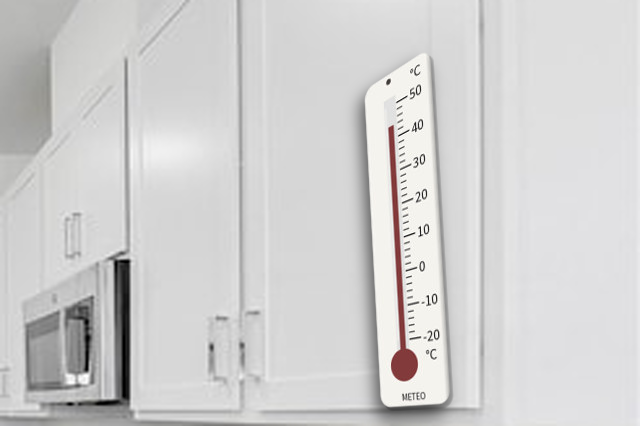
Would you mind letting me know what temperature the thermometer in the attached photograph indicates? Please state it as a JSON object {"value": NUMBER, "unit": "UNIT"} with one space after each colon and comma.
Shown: {"value": 44, "unit": "°C"}
